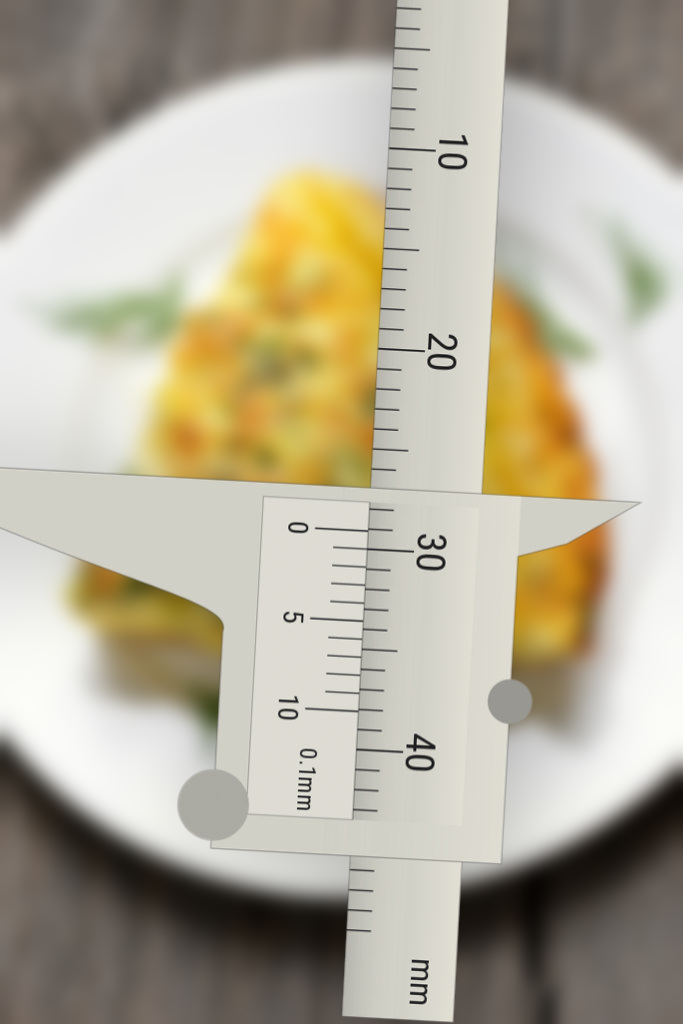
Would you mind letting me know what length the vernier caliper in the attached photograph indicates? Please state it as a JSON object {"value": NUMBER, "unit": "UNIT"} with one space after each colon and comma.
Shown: {"value": 29.1, "unit": "mm"}
